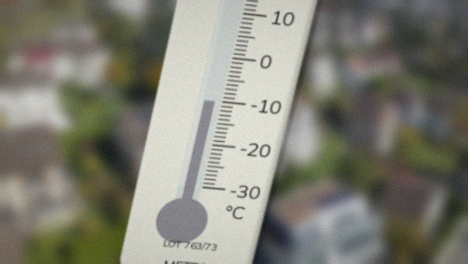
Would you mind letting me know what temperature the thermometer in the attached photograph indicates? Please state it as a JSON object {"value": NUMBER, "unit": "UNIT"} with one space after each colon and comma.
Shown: {"value": -10, "unit": "°C"}
